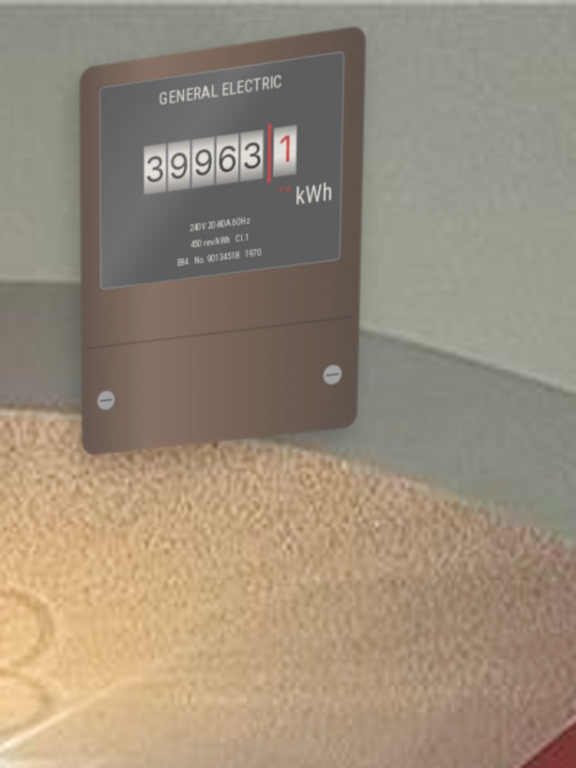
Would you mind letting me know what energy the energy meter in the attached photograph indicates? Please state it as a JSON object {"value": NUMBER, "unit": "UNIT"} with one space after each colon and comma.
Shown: {"value": 39963.1, "unit": "kWh"}
